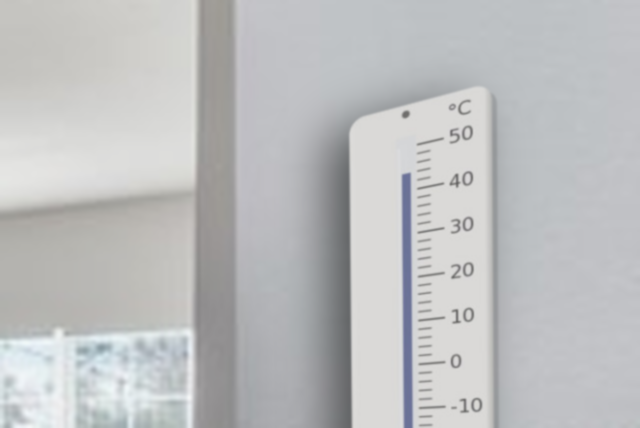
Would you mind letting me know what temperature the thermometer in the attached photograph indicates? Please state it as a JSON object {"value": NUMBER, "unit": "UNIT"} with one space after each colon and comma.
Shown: {"value": 44, "unit": "°C"}
